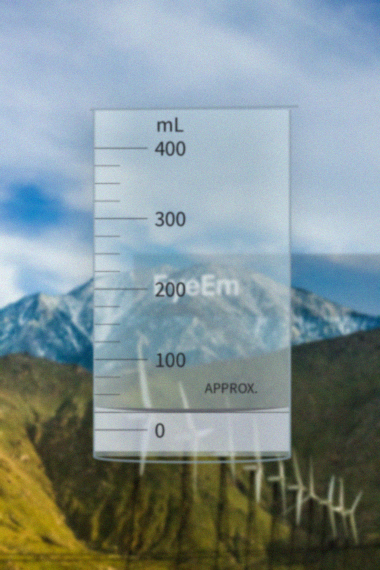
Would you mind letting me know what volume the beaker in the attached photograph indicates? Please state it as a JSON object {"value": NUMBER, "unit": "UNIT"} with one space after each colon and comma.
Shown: {"value": 25, "unit": "mL"}
